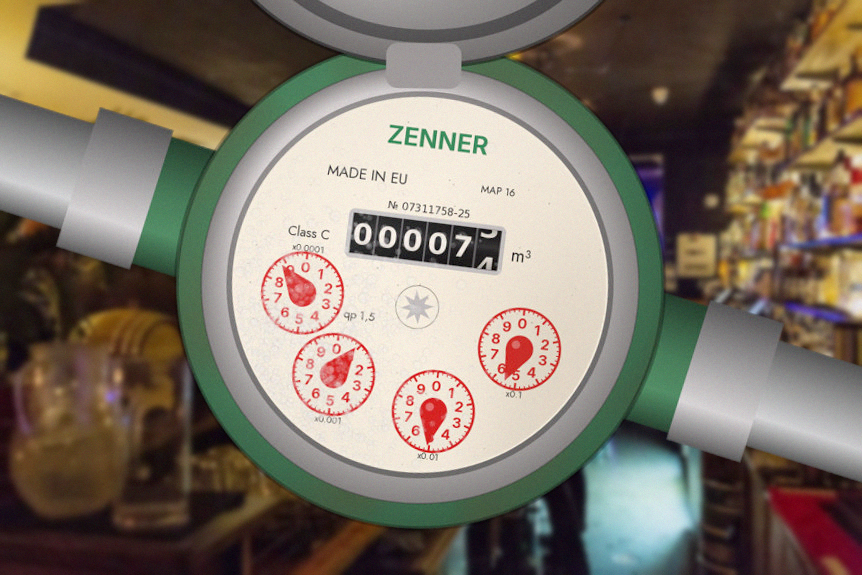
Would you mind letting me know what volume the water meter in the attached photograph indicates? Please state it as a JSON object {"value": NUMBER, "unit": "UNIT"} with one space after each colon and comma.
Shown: {"value": 73.5508, "unit": "m³"}
